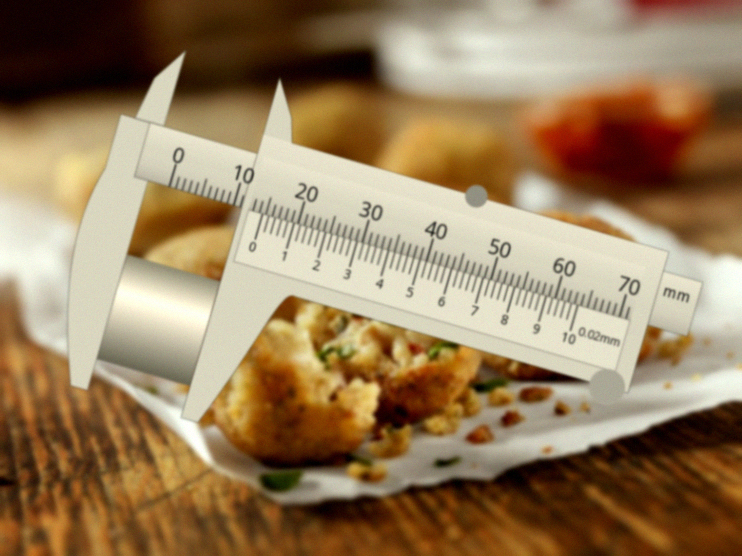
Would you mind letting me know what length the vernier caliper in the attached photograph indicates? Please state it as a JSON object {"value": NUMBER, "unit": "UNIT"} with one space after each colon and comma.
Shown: {"value": 14.5, "unit": "mm"}
